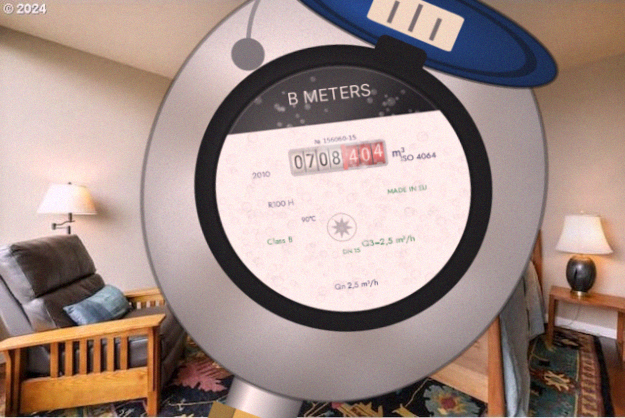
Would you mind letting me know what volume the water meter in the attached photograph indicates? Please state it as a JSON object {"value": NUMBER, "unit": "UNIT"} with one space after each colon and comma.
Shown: {"value": 708.404, "unit": "m³"}
